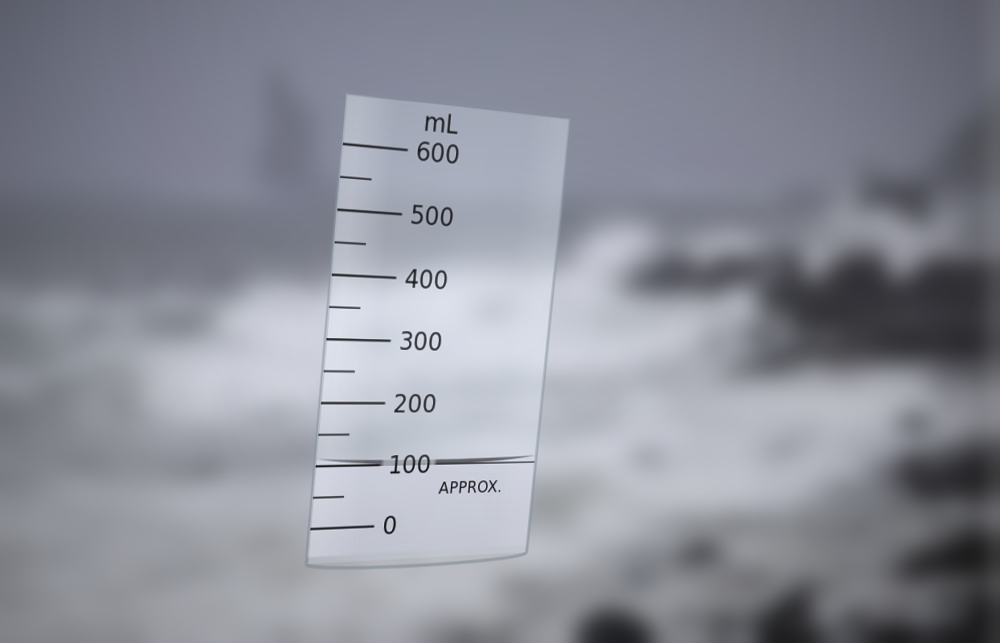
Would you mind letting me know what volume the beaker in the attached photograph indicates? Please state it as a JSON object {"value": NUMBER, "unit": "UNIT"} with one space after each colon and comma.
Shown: {"value": 100, "unit": "mL"}
